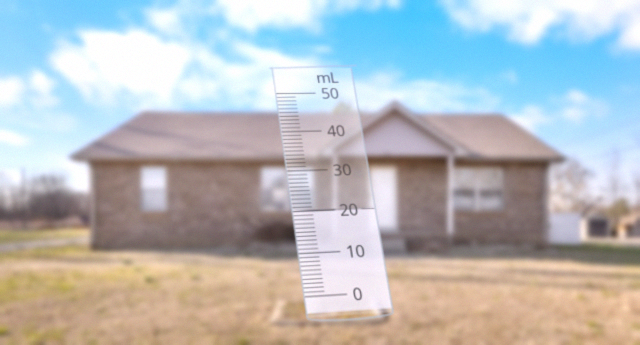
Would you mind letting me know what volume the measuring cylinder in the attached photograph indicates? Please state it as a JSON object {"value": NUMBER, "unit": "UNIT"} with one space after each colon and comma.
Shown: {"value": 20, "unit": "mL"}
